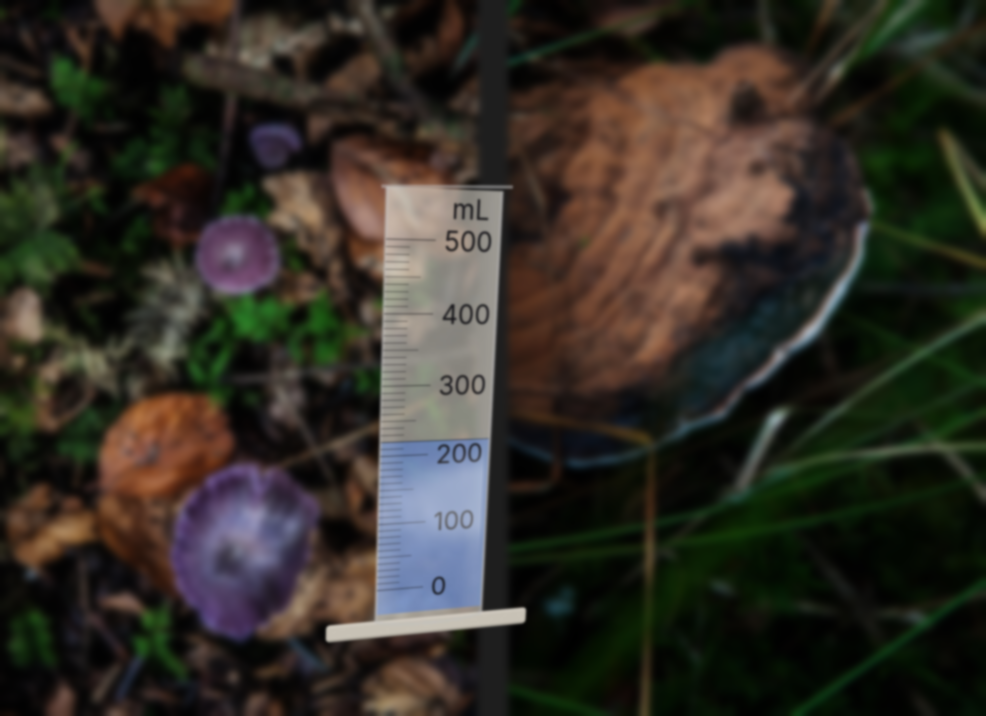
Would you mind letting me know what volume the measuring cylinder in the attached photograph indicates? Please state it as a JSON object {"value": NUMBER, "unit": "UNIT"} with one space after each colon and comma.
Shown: {"value": 220, "unit": "mL"}
